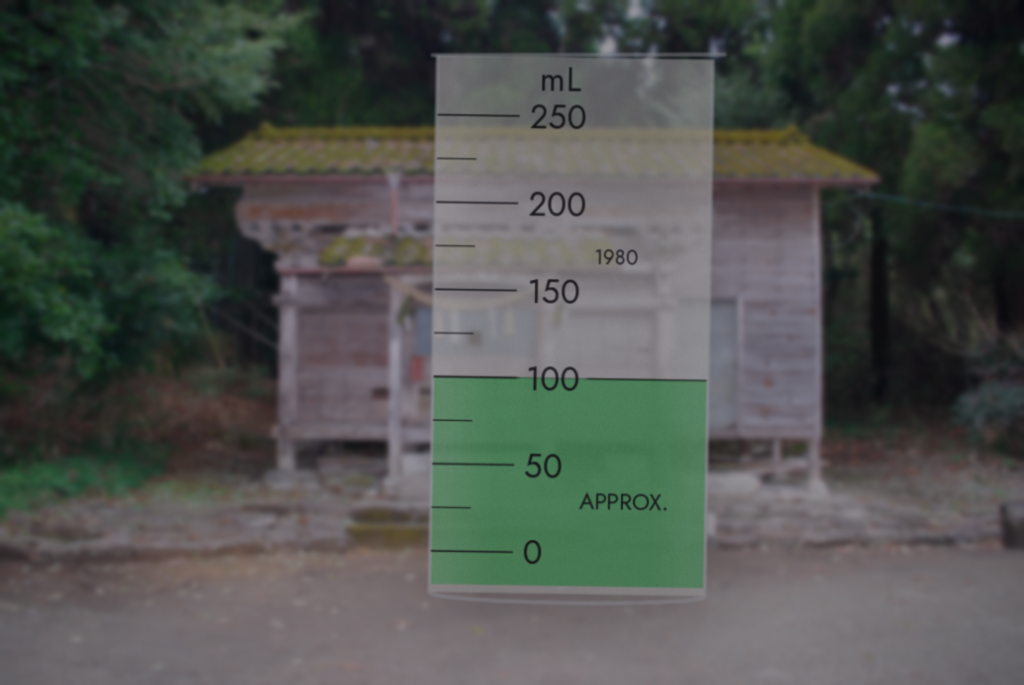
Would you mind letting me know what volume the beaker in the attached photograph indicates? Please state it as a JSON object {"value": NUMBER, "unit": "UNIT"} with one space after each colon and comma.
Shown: {"value": 100, "unit": "mL"}
